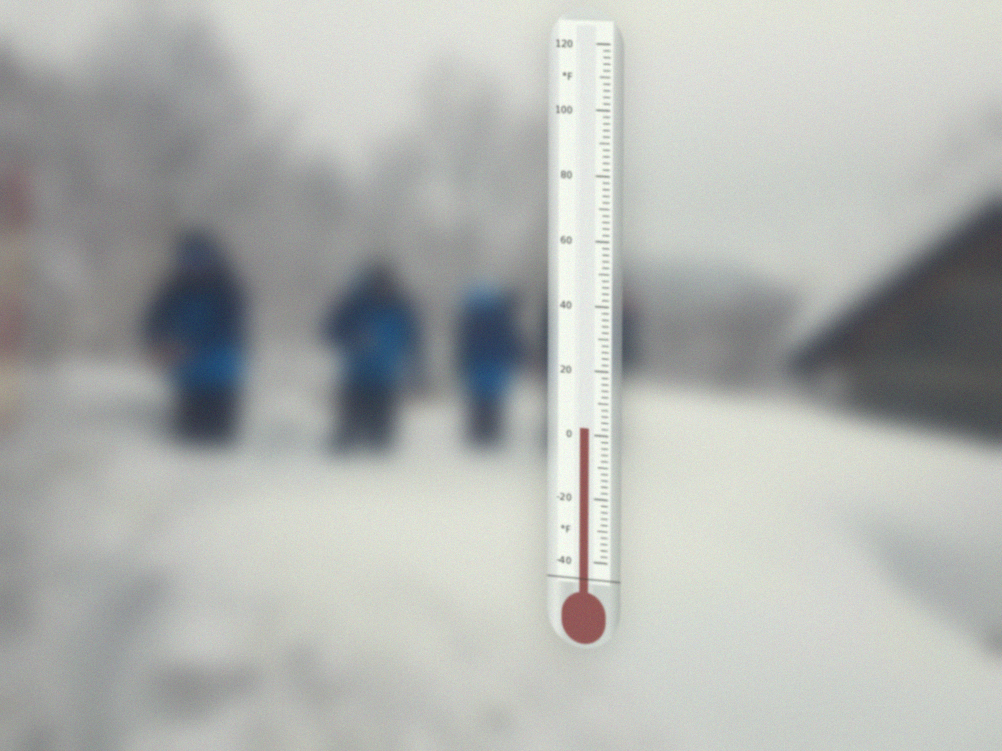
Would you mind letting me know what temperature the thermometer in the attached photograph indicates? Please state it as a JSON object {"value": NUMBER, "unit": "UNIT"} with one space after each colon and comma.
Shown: {"value": 2, "unit": "°F"}
